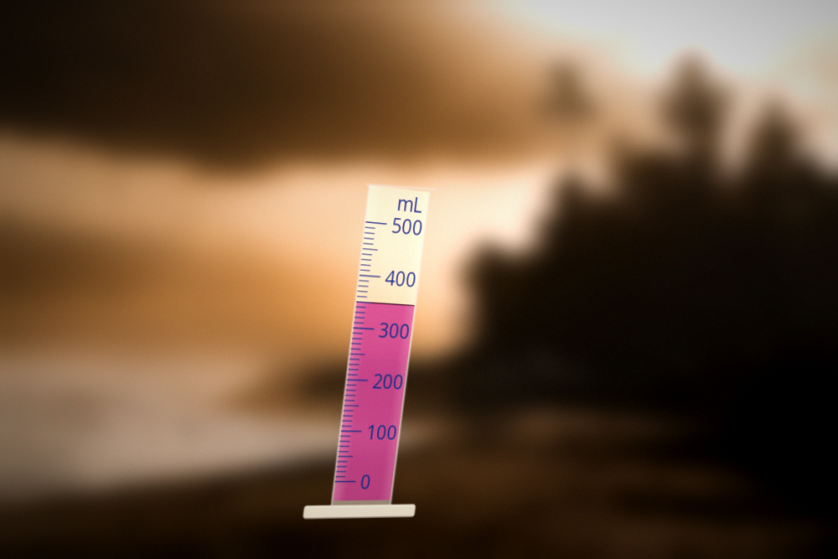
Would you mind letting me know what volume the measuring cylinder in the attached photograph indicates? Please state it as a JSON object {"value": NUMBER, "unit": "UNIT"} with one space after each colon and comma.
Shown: {"value": 350, "unit": "mL"}
